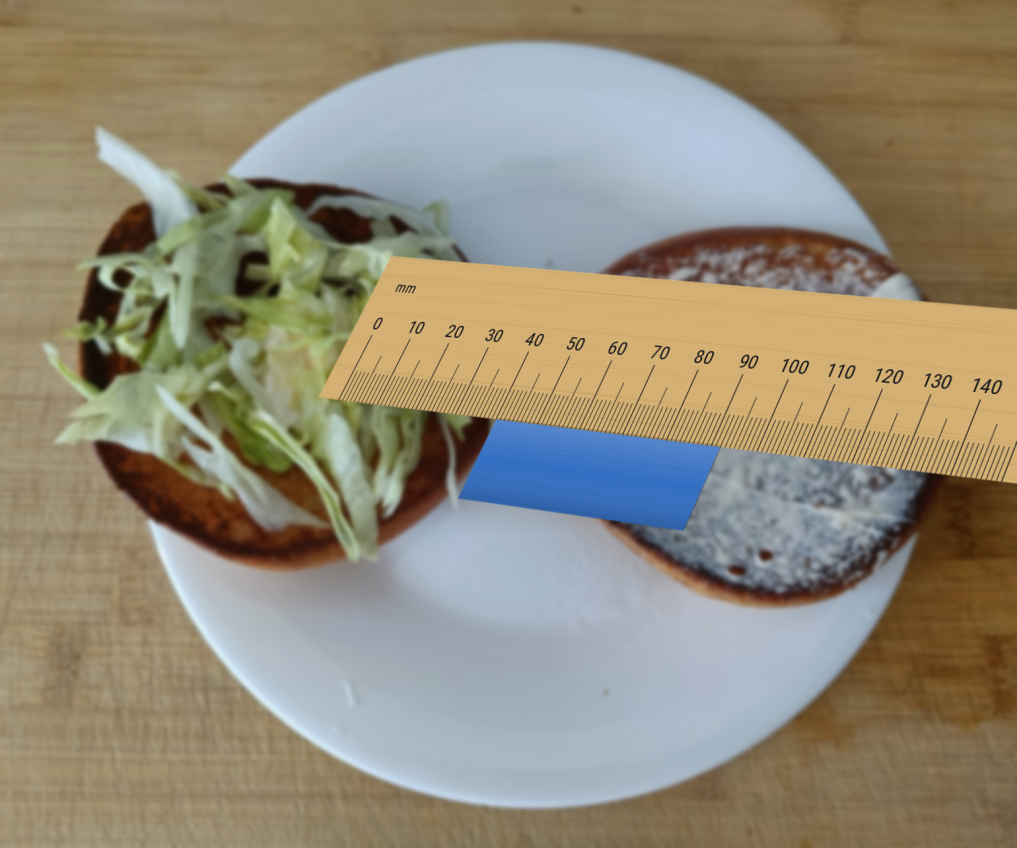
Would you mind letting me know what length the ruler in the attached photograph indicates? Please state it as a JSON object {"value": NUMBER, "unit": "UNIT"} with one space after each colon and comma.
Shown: {"value": 52, "unit": "mm"}
